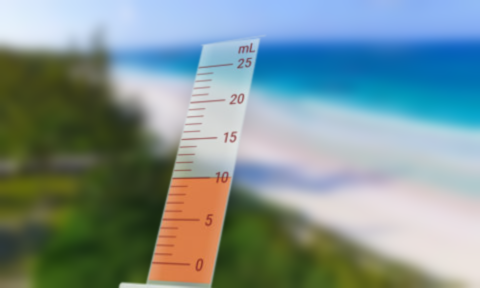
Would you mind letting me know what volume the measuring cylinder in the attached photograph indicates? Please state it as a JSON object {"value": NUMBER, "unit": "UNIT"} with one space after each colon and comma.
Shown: {"value": 10, "unit": "mL"}
